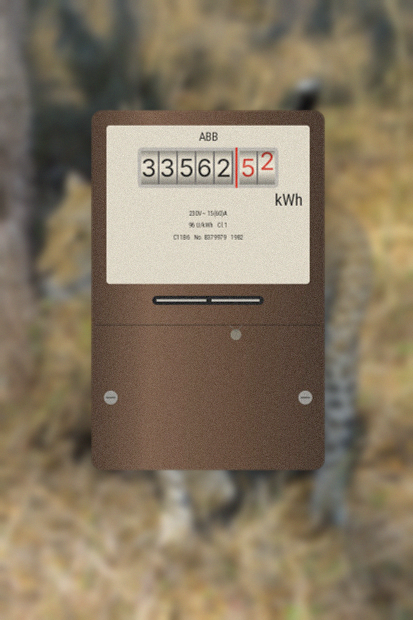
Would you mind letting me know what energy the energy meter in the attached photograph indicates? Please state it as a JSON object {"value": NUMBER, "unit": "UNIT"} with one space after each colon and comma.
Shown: {"value": 33562.52, "unit": "kWh"}
